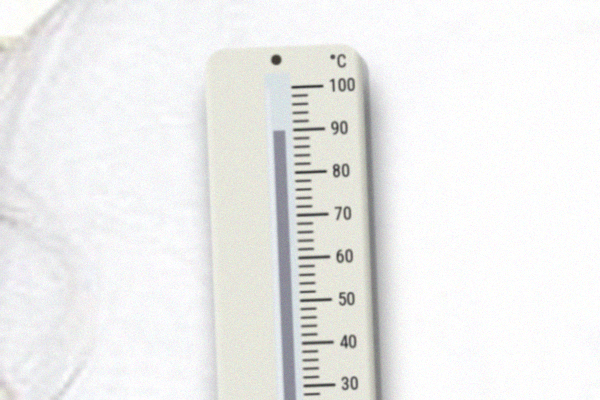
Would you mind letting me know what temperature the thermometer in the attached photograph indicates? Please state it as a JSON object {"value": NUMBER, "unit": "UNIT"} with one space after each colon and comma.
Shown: {"value": 90, "unit": "°C"}
